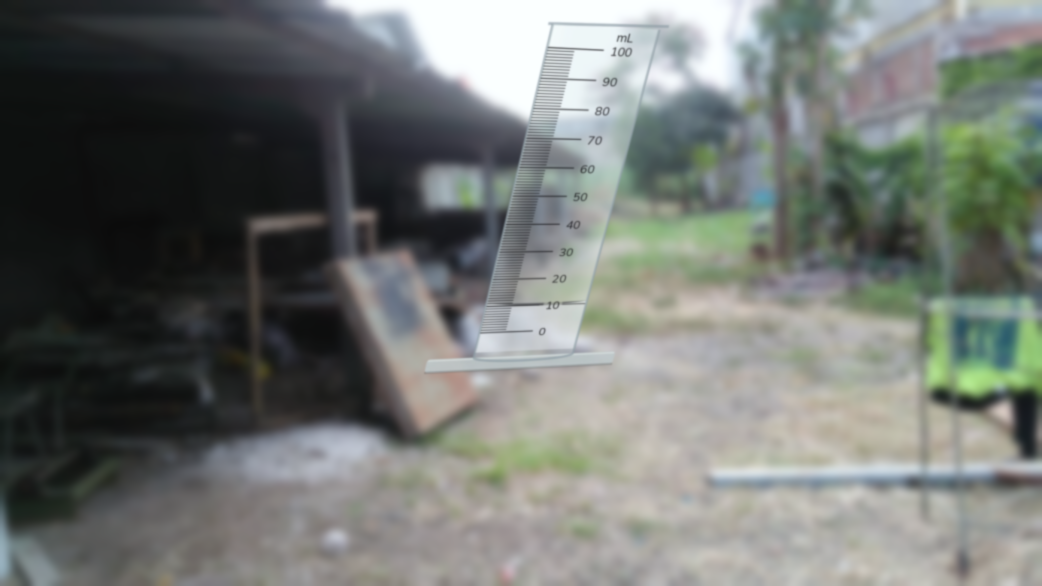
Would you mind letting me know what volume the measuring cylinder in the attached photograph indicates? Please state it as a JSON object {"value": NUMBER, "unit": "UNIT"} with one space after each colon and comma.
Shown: {"value": 10, "unit": "mL"}
